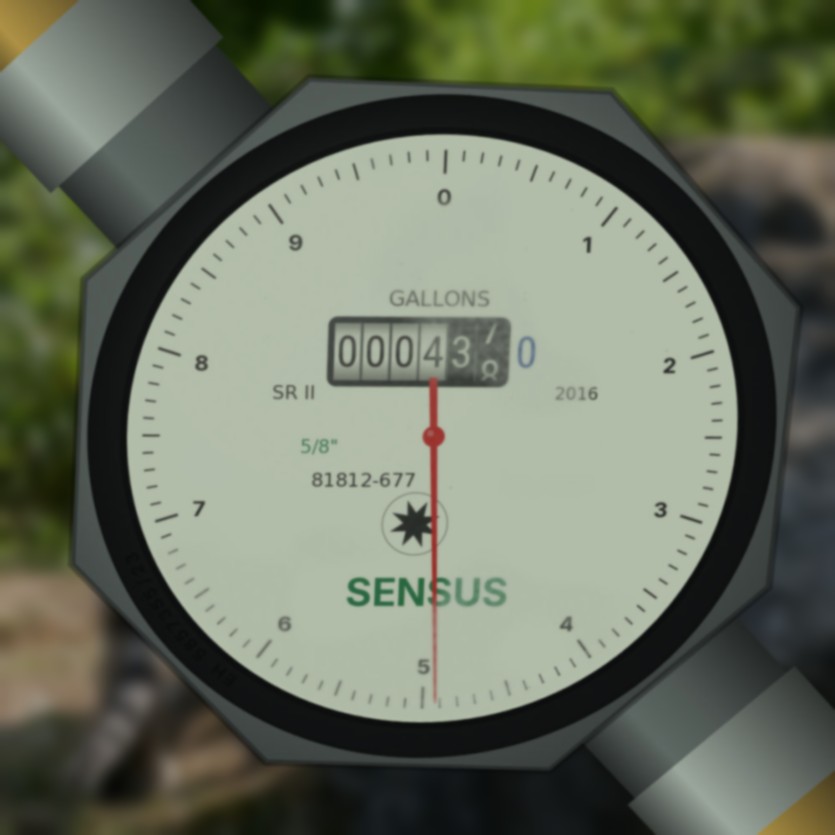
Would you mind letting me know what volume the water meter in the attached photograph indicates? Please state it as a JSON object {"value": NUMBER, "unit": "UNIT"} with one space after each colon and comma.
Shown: {"value": 4374.9, "unit": "gal"}
